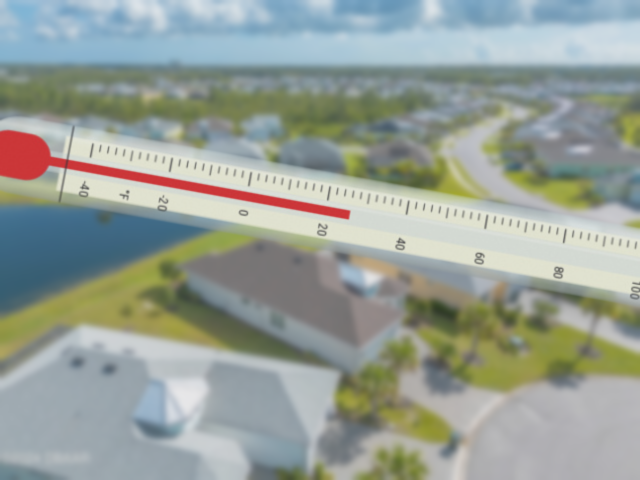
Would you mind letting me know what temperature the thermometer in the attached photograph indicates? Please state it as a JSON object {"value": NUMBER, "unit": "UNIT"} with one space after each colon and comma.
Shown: {"value": 26, "unit": "°F"}
